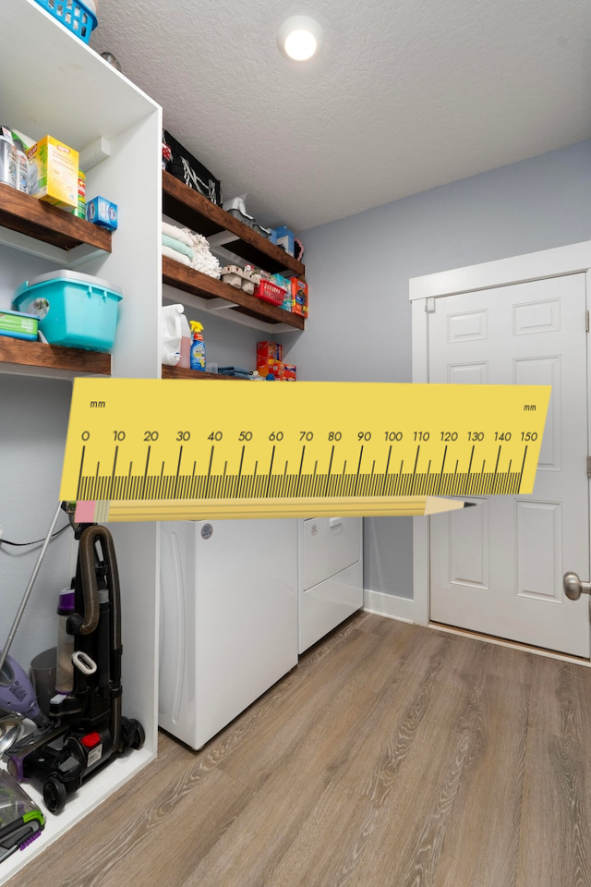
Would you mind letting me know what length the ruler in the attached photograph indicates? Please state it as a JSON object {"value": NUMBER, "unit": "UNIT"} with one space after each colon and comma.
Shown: {"value": 135, "unit": "mm"}
